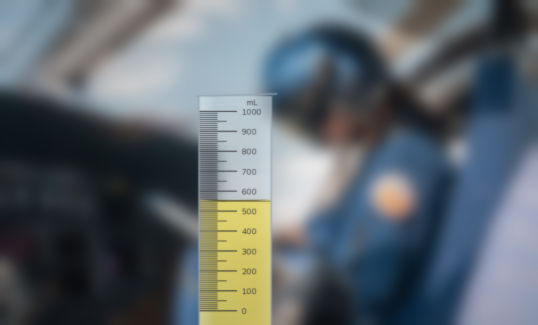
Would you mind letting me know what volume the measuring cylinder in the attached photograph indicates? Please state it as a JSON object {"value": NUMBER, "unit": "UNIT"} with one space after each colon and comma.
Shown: {"value": 550, "unit": "mL"}
